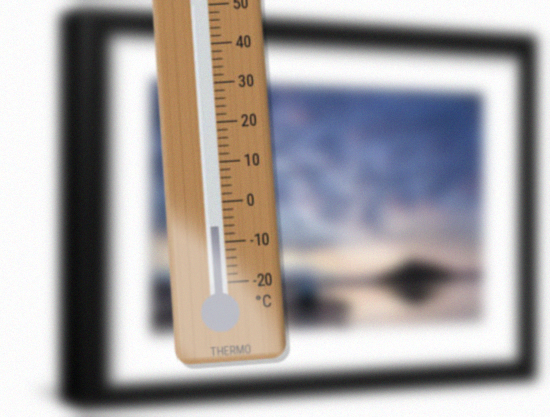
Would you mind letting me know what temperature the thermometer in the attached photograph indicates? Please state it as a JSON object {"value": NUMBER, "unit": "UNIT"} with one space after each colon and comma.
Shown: {"value": -6, "unit": "°C"}
